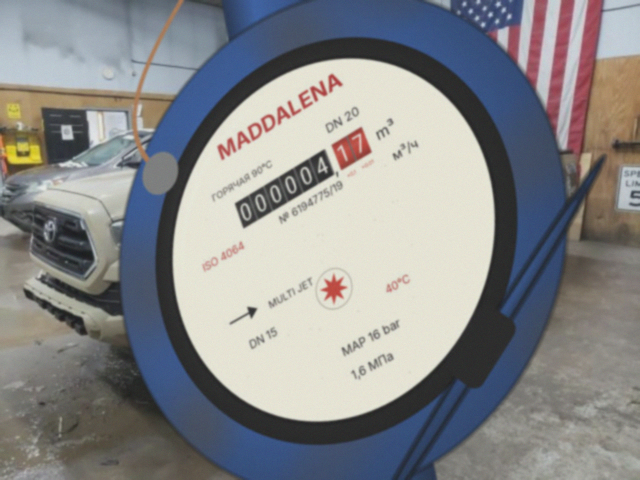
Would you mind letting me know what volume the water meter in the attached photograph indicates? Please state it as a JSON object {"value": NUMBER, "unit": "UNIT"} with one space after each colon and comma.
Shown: {"value": 4.17, "unit": "m³"}
